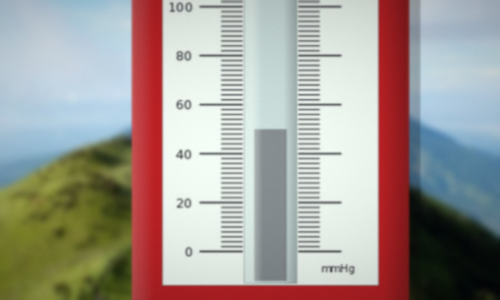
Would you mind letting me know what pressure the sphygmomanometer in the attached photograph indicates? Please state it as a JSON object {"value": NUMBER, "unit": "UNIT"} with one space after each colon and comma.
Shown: {"value": 50, "unit": "mmHg"}
